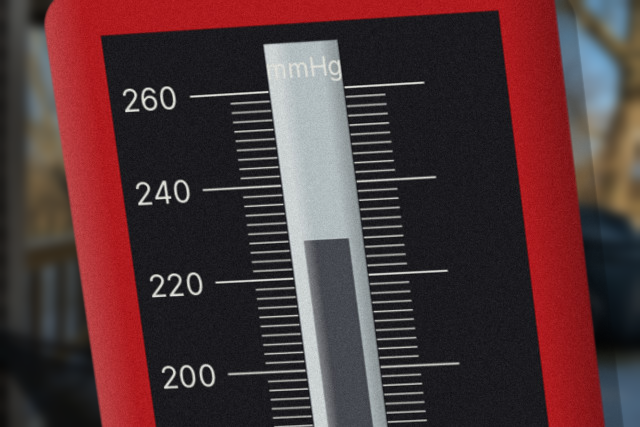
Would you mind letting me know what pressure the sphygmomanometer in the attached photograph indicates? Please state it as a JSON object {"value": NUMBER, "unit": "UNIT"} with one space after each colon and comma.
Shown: {"value": 228, "unit": "mmHg"}
